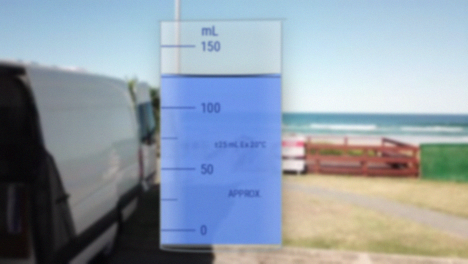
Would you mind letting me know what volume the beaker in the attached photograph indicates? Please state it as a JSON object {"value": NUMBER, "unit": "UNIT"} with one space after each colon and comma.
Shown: {"value": 125, "unit": "mL"}
